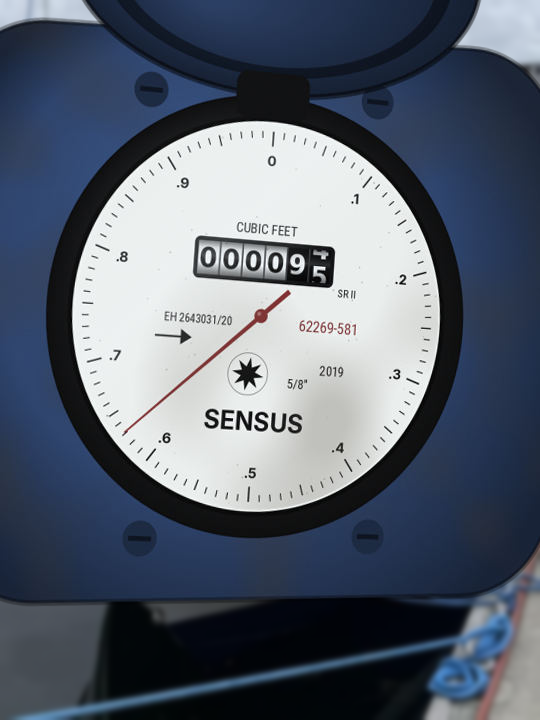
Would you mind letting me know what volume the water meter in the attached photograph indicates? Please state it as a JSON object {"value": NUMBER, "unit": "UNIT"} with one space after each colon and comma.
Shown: {"value": 94.63, "unit": "ft³"}
